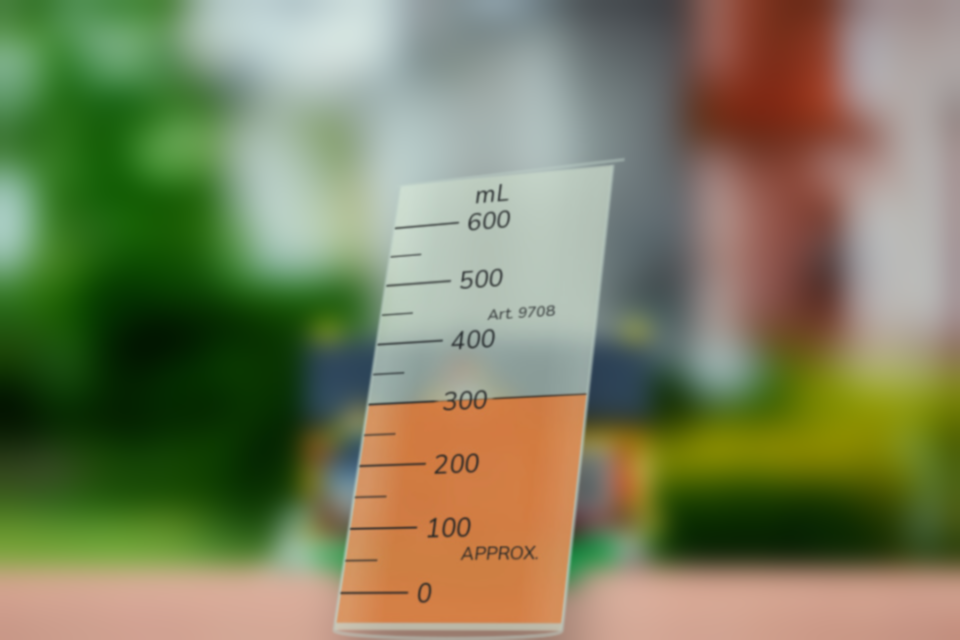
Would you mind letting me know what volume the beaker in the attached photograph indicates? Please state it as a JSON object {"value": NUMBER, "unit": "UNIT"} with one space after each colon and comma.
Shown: {"value": 300, "unit": "mL"}
